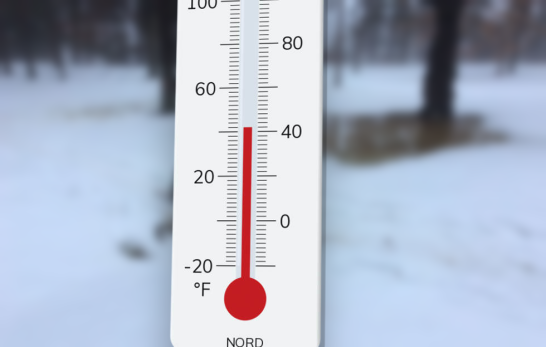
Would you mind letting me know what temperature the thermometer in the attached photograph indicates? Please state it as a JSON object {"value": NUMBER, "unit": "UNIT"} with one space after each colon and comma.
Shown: {"value": 42, "unit": "°F"}
